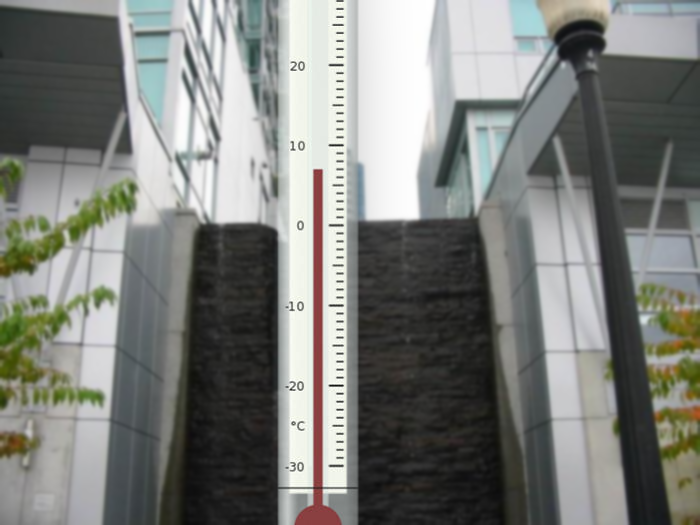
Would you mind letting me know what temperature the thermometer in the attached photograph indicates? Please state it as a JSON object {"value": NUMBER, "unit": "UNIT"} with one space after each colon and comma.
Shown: {"value": 7, "unit": "°C"}
